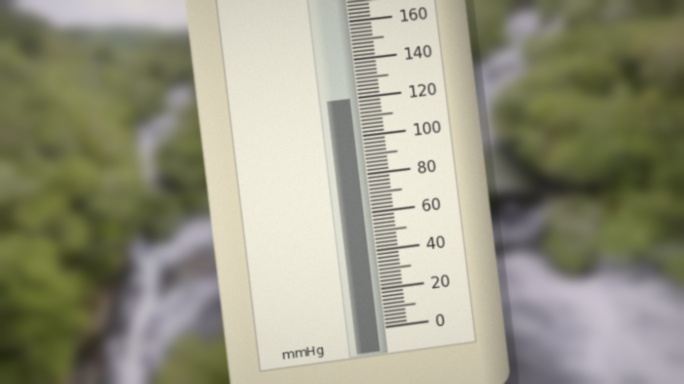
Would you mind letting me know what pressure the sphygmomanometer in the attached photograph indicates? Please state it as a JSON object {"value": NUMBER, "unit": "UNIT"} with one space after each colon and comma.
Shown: {"value": 120, "unit": "mmHg"}
